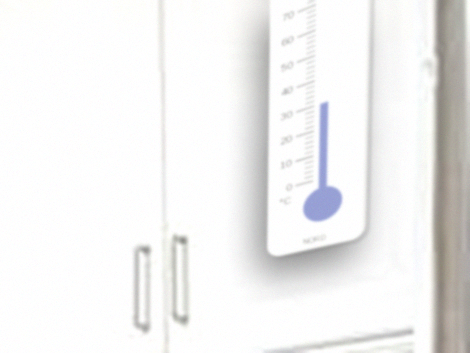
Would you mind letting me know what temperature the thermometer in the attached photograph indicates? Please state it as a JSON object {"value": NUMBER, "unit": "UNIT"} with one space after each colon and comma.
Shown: {"value": 30, "unit": "°C"}
